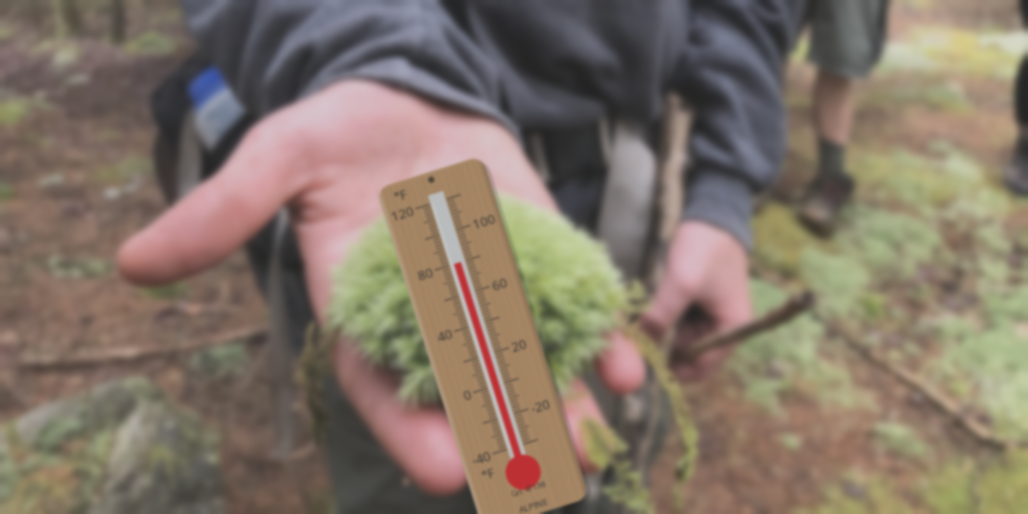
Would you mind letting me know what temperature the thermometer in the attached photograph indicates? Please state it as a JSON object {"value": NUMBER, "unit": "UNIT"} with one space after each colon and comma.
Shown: {"value": 80, "unit": "°F"}
